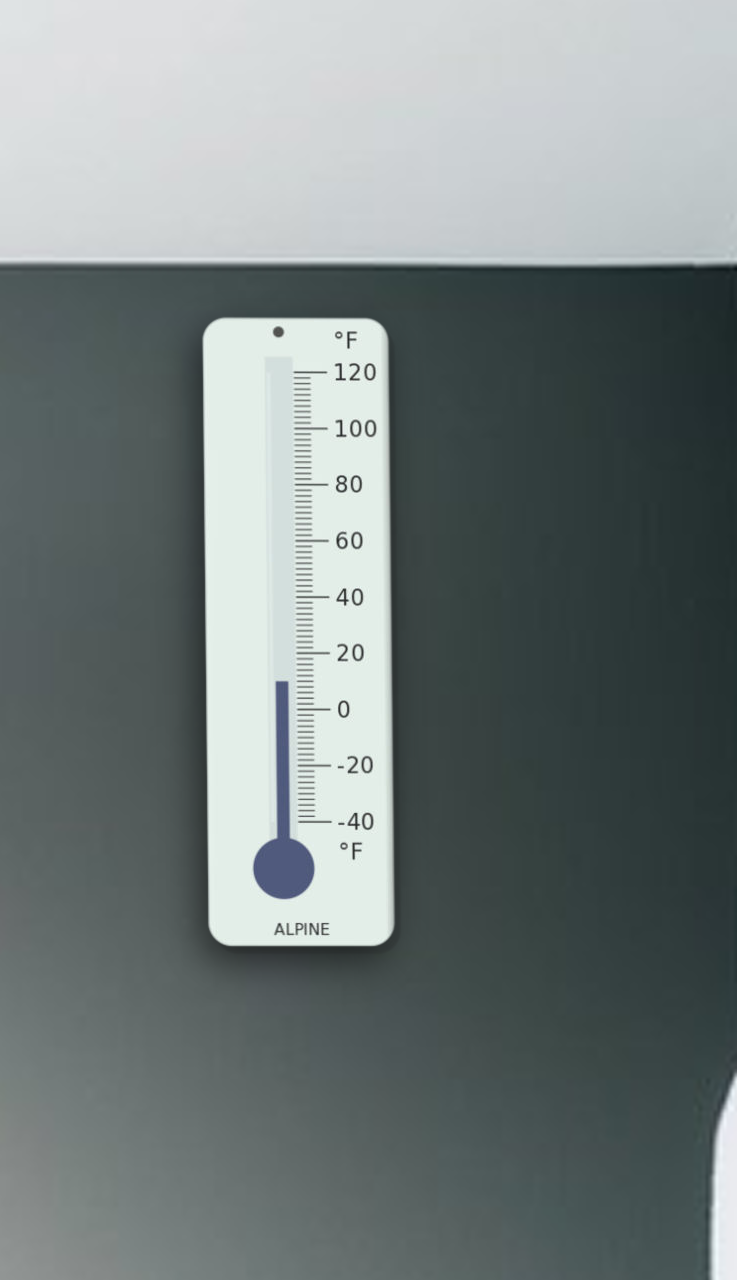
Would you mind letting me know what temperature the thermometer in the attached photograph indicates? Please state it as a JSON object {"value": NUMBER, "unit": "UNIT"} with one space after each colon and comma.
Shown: {"value": 10, "unit": "°F"}
